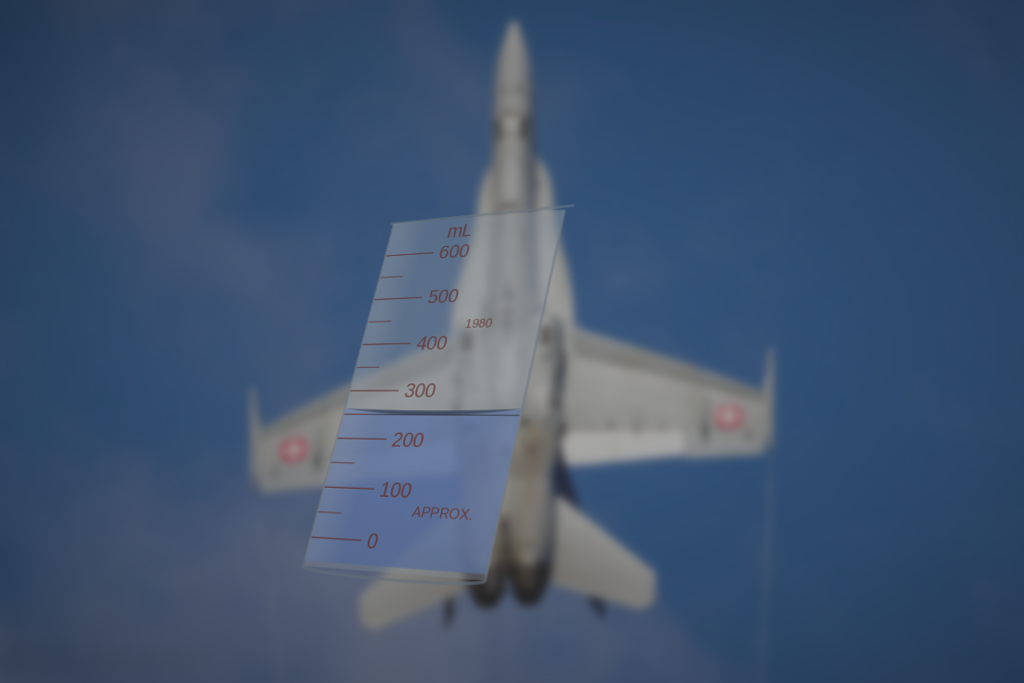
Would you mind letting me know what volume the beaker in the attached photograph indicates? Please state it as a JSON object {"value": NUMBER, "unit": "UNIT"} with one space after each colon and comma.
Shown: {"value": 250, "unit": "mL"}
